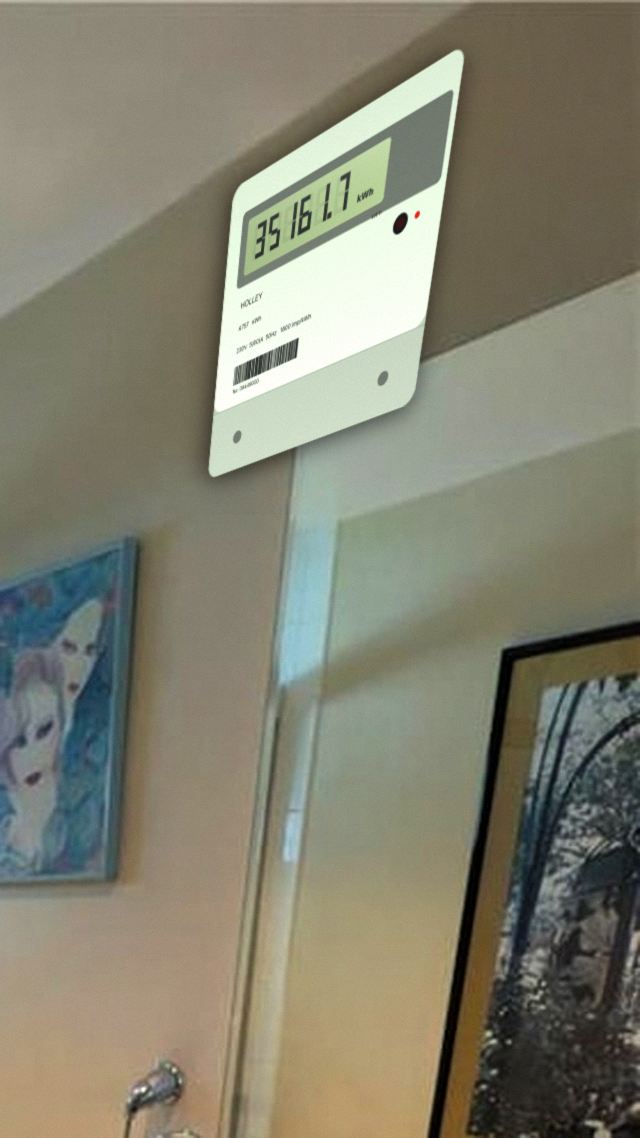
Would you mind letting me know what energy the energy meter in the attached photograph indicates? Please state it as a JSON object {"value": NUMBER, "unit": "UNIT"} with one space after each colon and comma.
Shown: {"value": 35161.7, "unit": "kWh"}
